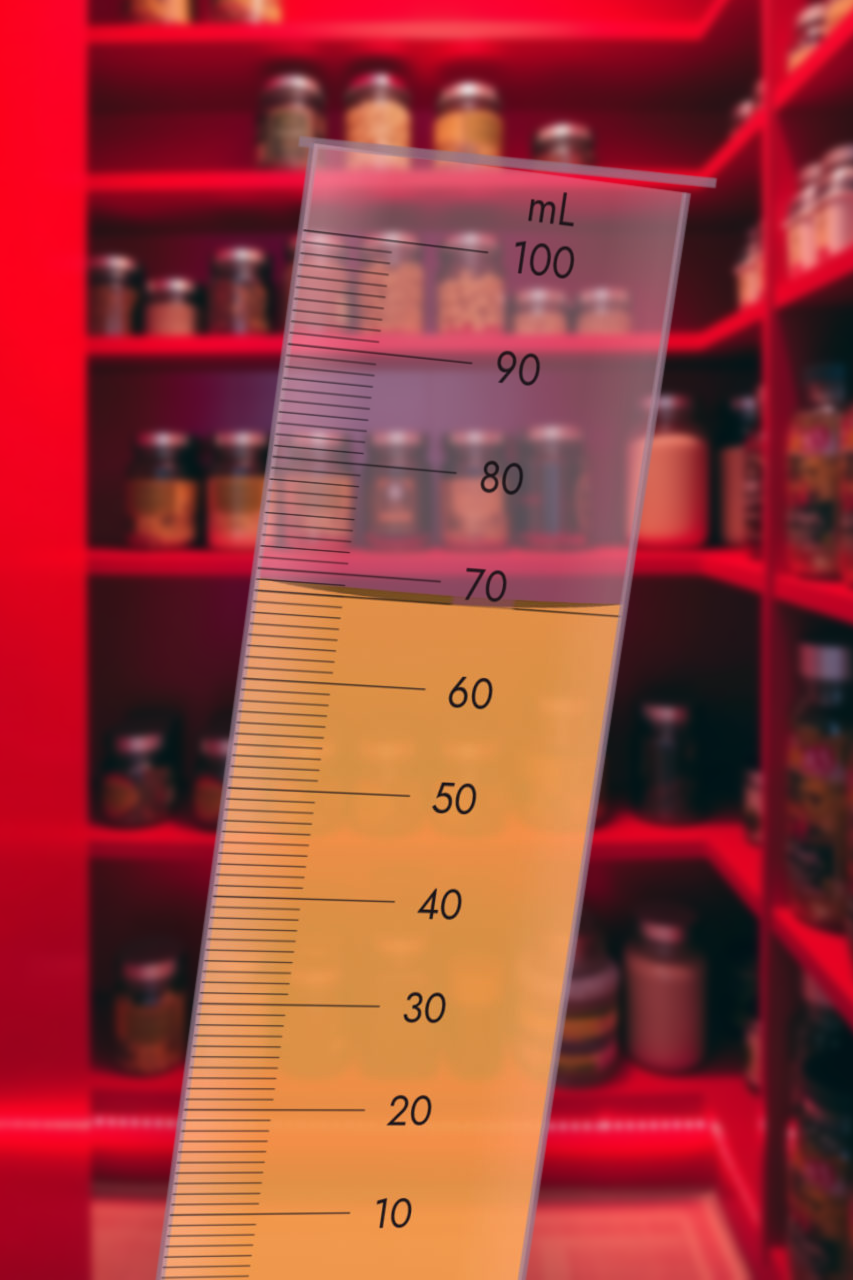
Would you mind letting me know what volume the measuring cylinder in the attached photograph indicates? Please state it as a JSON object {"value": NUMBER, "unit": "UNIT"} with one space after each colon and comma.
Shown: {"value": 68, "unit": "mL"}
